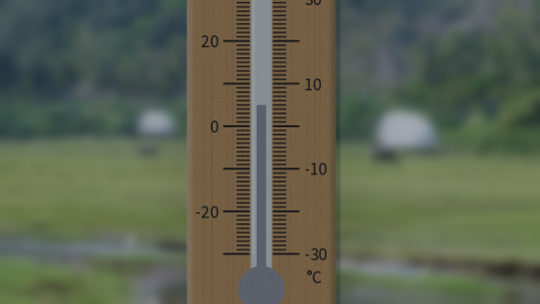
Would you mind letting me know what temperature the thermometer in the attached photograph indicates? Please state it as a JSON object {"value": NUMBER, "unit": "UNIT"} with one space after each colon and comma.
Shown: {"value": 5, "unit": "°C"}
